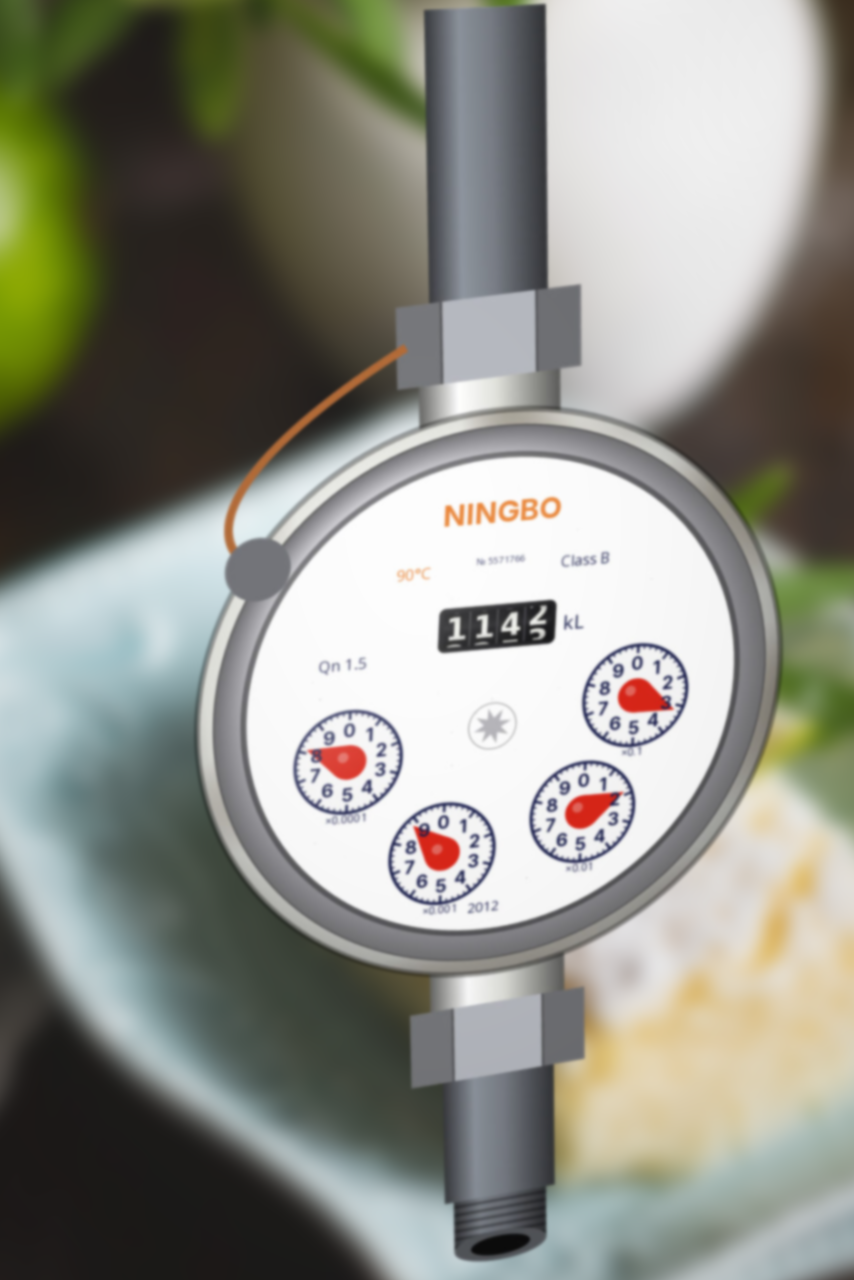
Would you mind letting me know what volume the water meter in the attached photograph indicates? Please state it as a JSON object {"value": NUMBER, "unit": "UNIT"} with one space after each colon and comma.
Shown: {"value": 1142.3188, "unit": "kL"}
